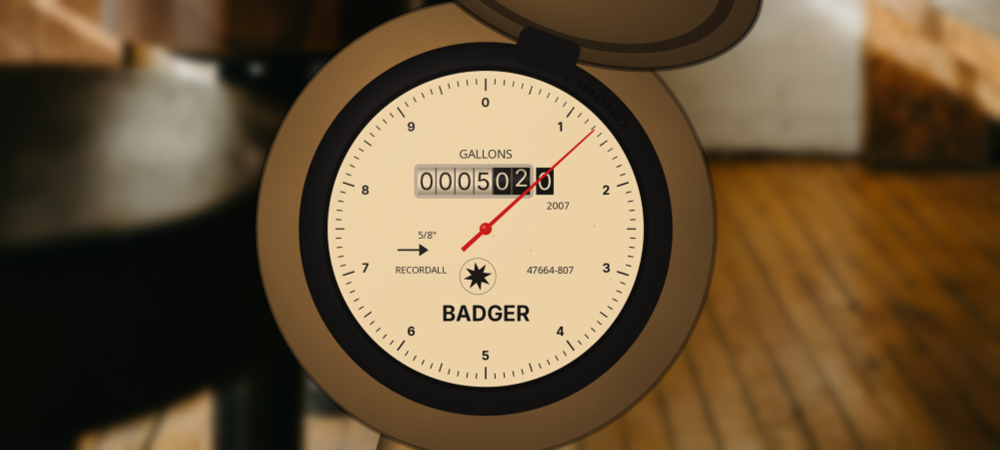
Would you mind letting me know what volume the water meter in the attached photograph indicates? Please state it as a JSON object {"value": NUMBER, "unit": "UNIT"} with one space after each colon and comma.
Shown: {"value": 5021.3, "unit": "gal"}
